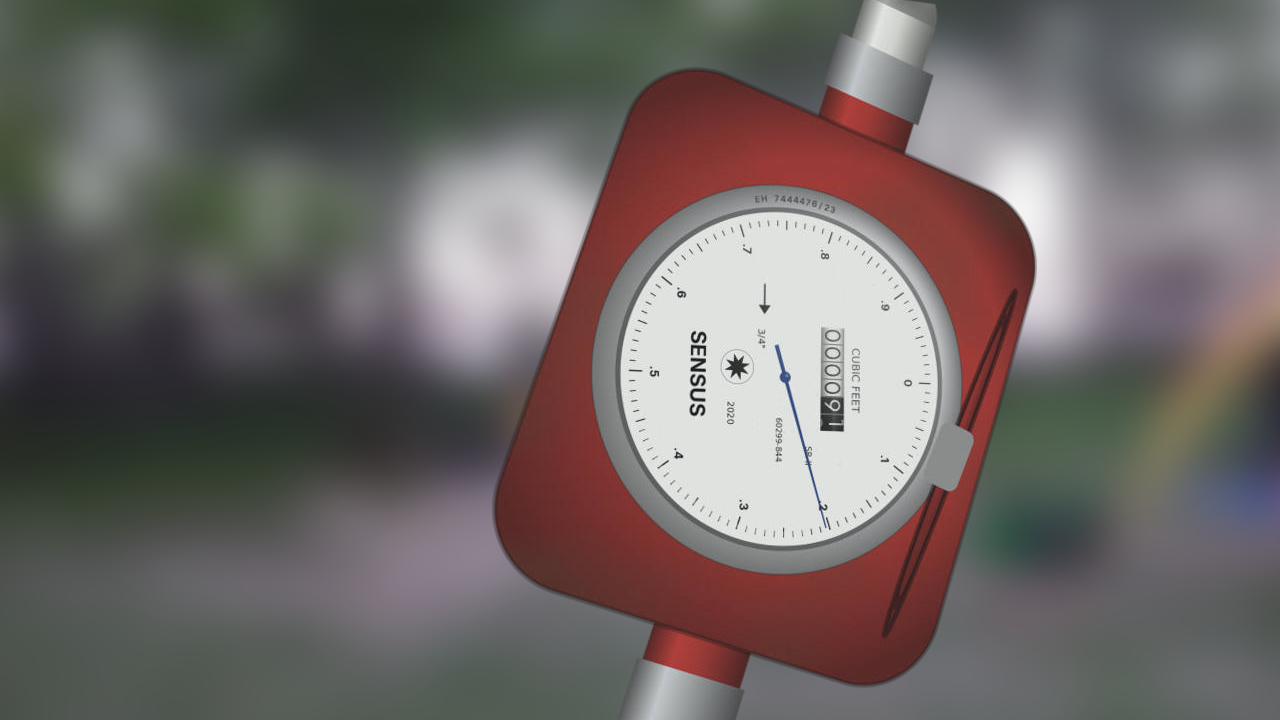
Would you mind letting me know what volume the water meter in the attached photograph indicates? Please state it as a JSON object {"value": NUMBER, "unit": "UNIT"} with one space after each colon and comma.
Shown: {"value": 91.20, "unit": "ft³"}
